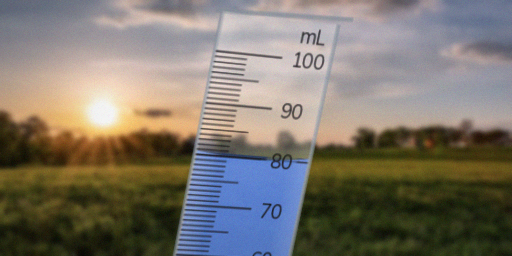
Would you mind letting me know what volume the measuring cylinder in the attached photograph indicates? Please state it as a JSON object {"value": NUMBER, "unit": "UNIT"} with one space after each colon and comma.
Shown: {"value": 80, "unit": "mL"}
